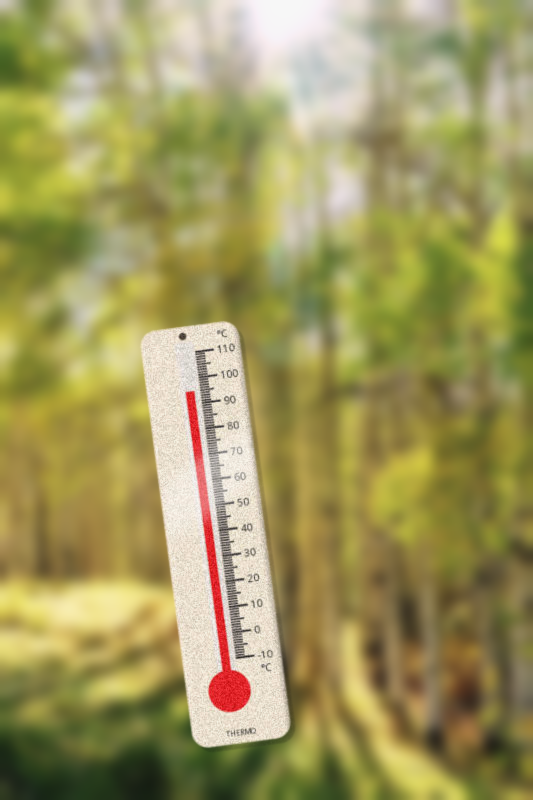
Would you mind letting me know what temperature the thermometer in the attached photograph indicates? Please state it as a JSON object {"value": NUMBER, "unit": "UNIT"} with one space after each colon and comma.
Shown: {"value": 95, "unit": "°C"}
